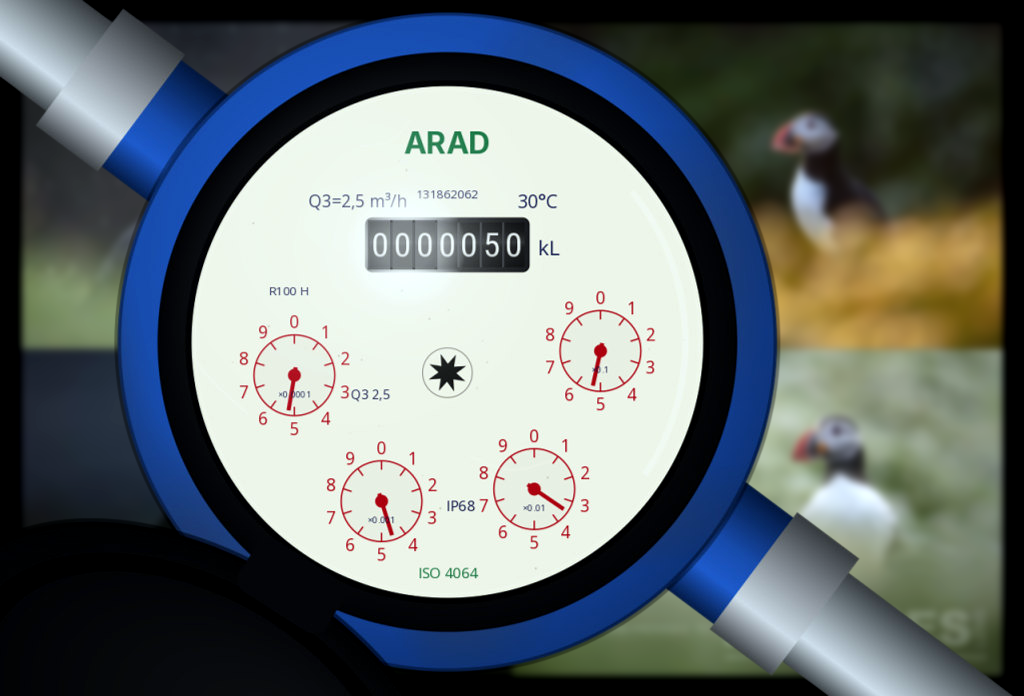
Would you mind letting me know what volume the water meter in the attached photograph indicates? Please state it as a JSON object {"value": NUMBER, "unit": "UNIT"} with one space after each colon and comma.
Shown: {"value": 50.5345, "unit": "kL"}
